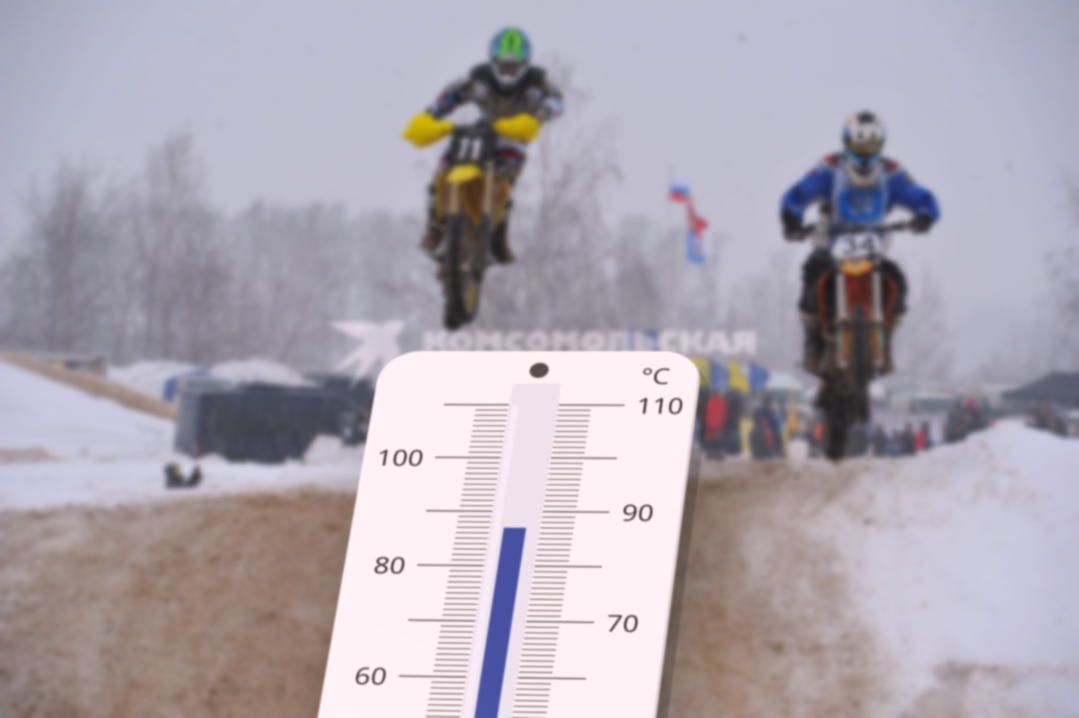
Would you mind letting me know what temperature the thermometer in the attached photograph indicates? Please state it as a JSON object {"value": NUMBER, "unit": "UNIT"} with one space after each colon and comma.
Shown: {"value": 87, "unit": "°C"}
